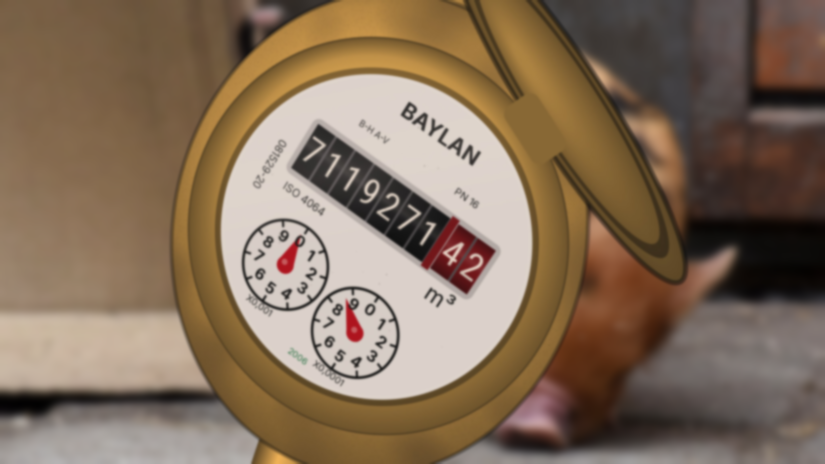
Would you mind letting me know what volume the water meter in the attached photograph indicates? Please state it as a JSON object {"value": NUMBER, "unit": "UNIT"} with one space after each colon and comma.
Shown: {"value": 7119271.4198, "unit": "m³"}
